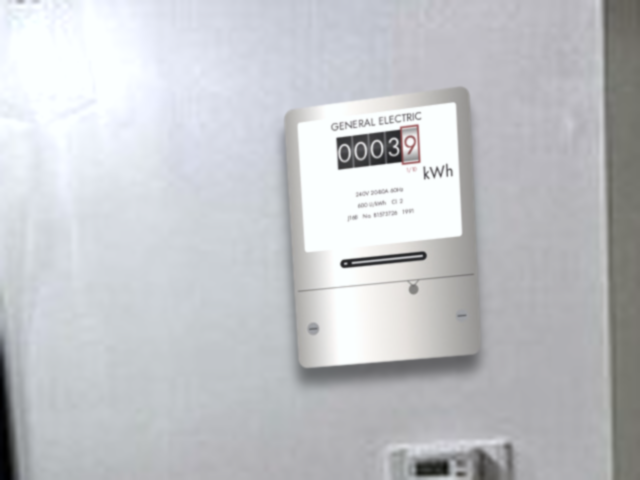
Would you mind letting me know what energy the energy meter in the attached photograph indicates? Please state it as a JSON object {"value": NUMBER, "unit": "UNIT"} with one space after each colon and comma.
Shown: {"value": 3.9, "unit": "kWh"}
